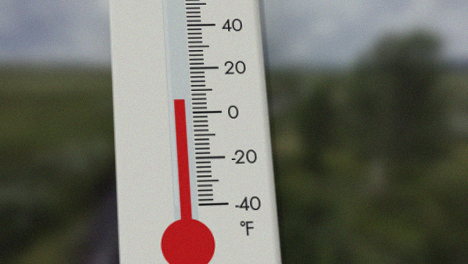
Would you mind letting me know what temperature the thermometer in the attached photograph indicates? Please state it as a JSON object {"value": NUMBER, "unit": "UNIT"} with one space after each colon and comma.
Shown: {"value": 6, "unit": "°F"}
